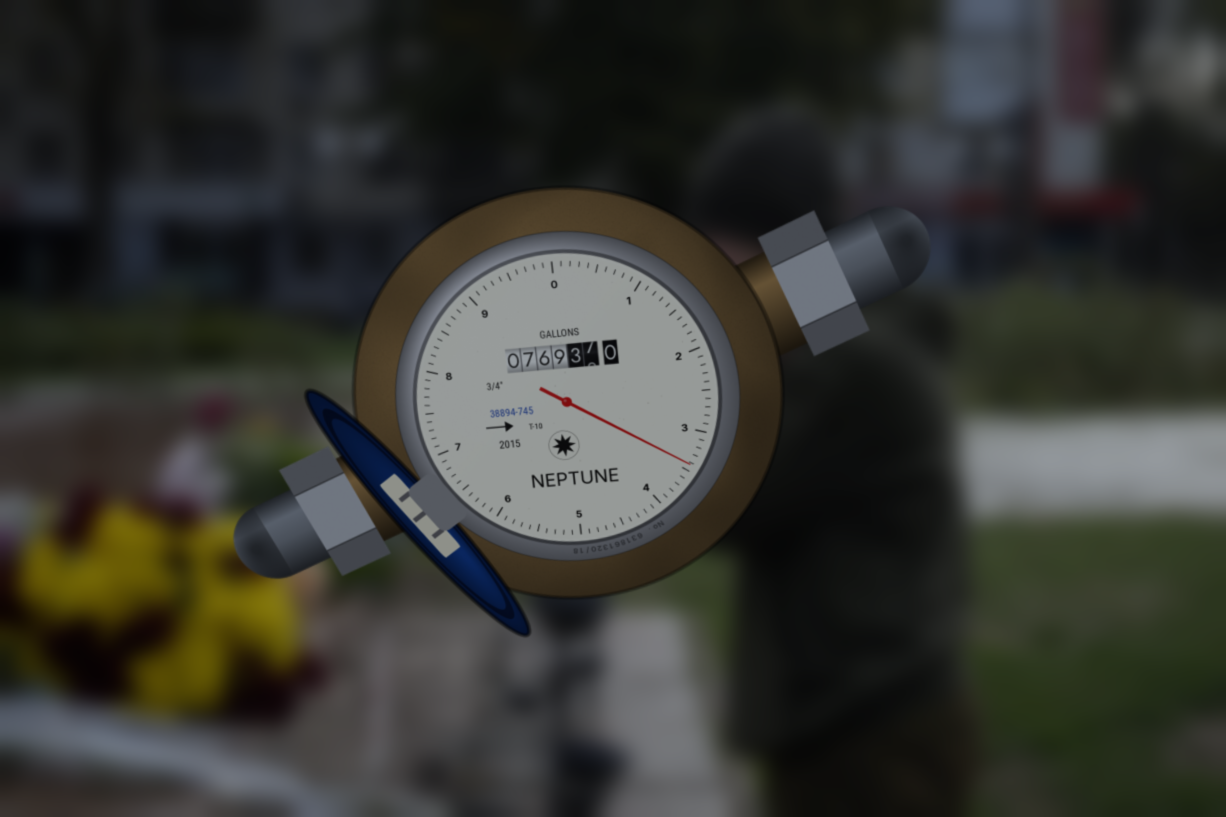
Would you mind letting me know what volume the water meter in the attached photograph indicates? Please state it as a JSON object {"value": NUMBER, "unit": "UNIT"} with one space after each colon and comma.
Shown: {"value": 769373.4, "unit": "gal"}
